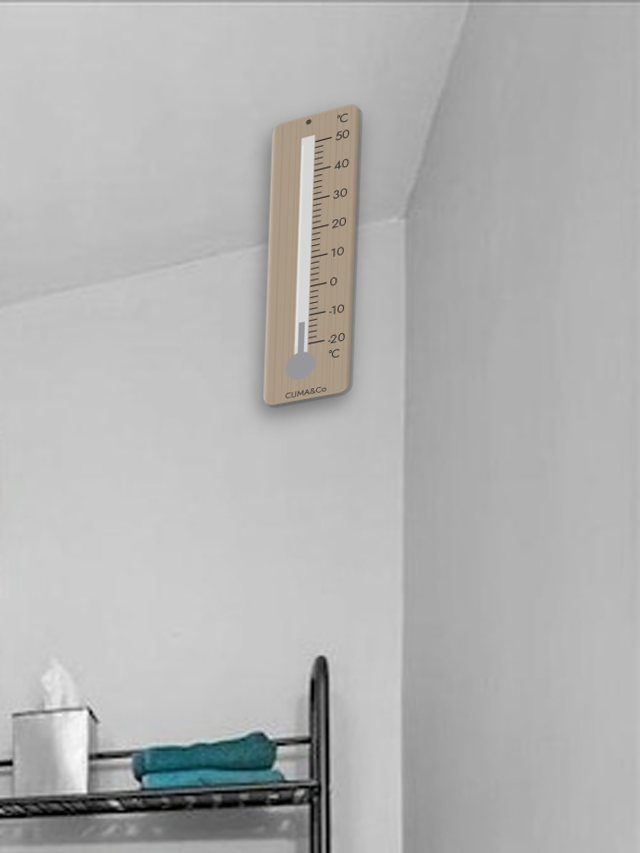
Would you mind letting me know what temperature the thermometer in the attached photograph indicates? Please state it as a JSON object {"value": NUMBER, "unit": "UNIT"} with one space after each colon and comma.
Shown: {"value": -12, "unit": "°C"}
